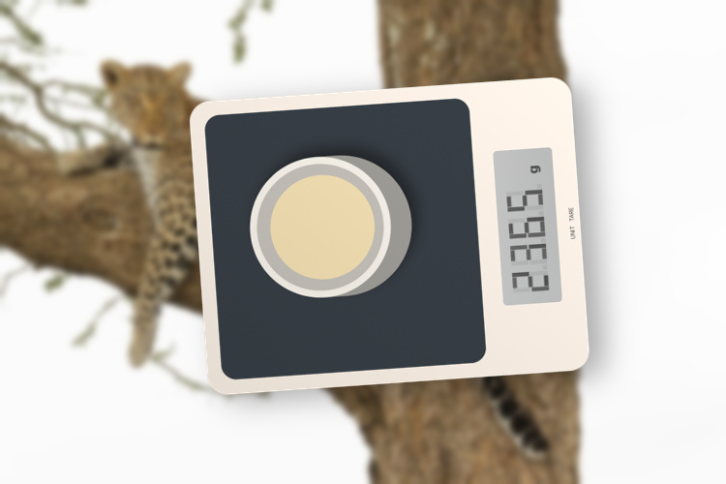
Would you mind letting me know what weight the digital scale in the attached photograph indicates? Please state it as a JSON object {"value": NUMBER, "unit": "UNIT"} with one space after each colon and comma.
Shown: {"value": 2365, "unit": "g"}
